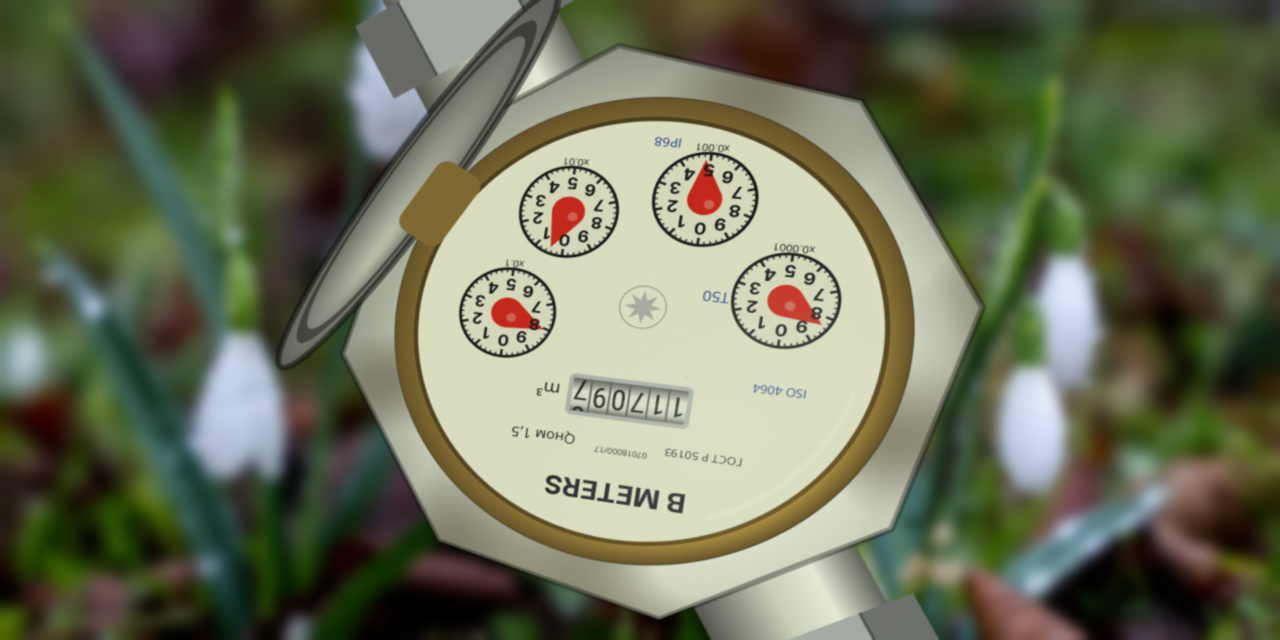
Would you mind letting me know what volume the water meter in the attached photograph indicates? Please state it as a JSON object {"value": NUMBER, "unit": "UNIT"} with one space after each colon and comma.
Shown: {"value": 117096.8048, "unit": "m³"}
